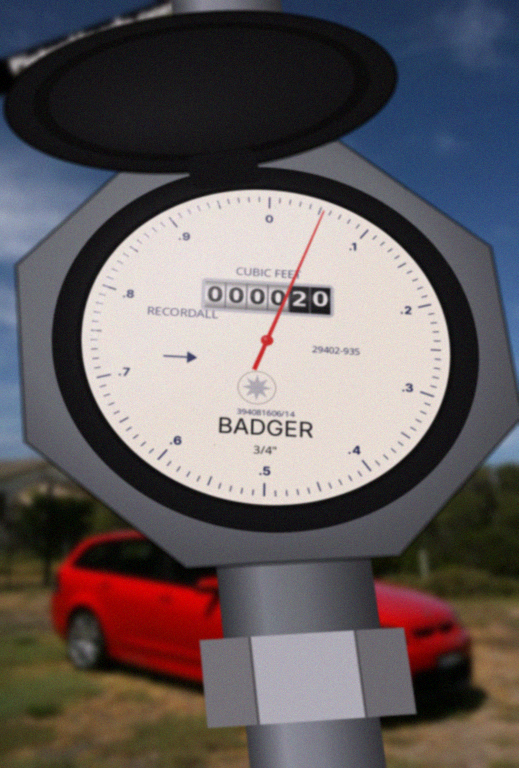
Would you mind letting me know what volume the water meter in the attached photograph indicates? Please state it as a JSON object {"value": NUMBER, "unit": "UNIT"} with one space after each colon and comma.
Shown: {"value": 20.05, "unit": "ft³"}
